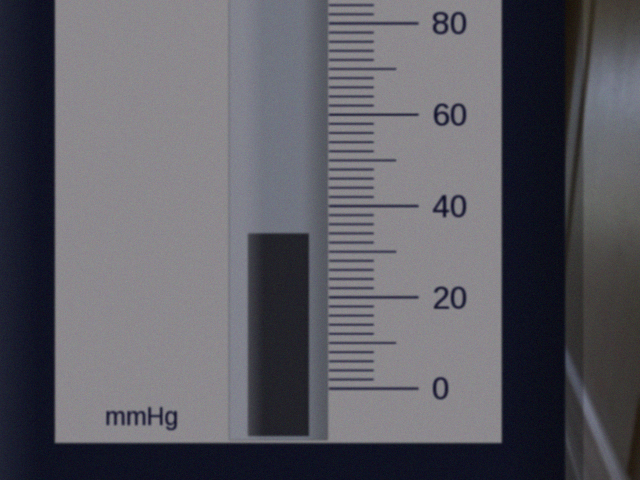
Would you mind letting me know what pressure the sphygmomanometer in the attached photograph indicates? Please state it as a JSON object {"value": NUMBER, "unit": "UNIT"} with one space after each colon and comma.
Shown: {"value": 34, "unit": "mmHg"}
